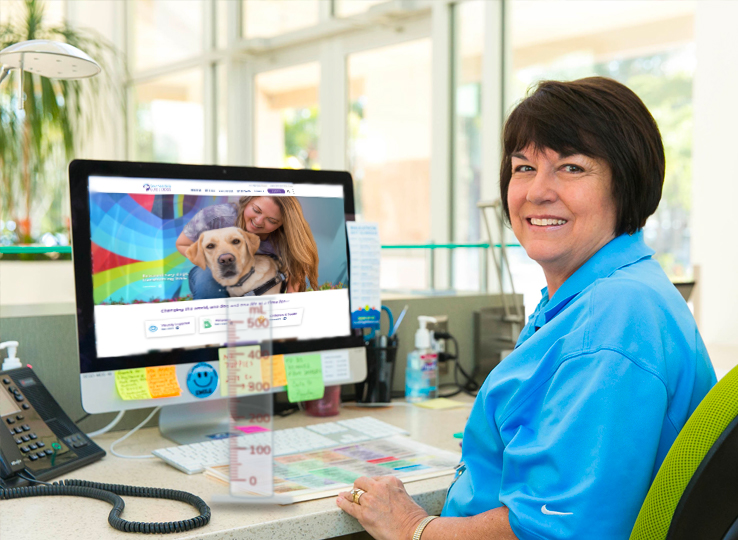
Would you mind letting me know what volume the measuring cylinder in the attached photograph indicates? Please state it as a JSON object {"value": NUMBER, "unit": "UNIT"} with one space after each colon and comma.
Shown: {"value": 100, "unit": "mL"}
